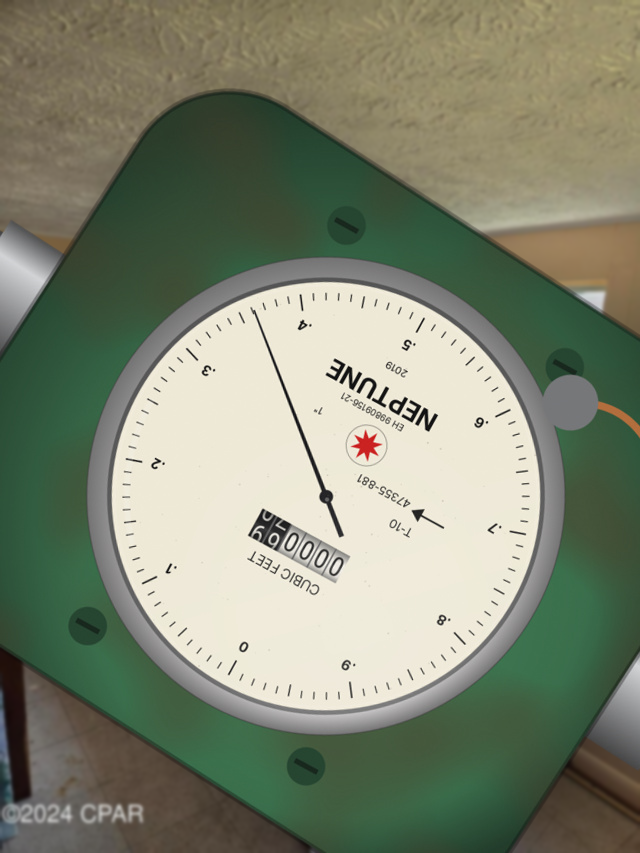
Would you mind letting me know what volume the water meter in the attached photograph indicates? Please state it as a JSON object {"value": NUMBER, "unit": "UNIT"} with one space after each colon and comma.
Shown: {"value": 69.36, "unit": "ft³"}
